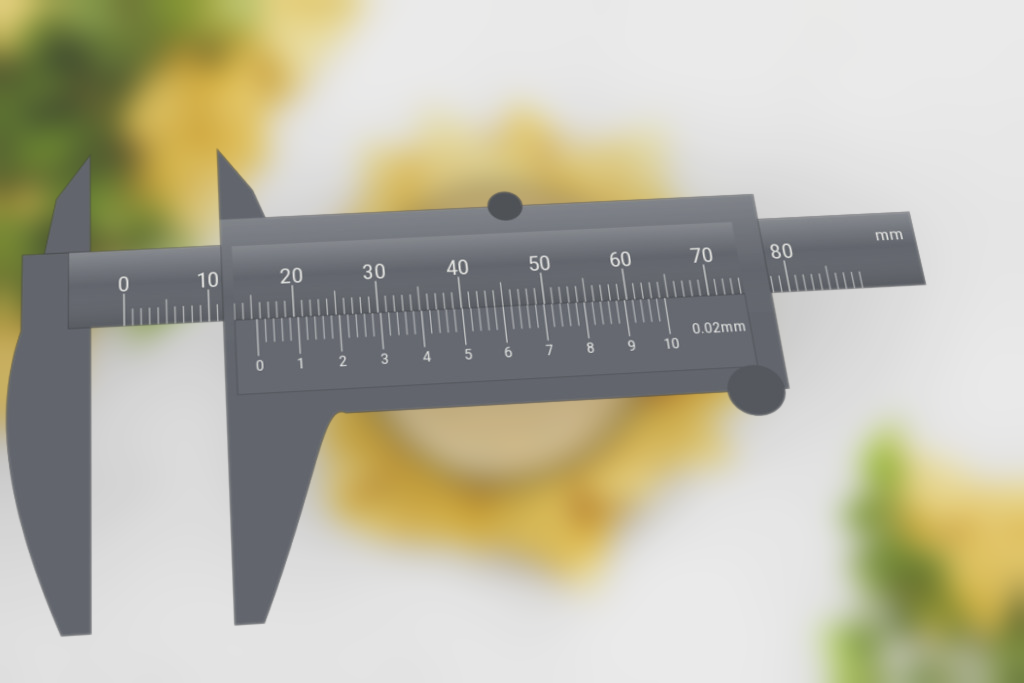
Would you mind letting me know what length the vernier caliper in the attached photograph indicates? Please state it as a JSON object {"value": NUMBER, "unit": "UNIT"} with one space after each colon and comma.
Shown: {"value": 15.6, "unit": "mm"}
